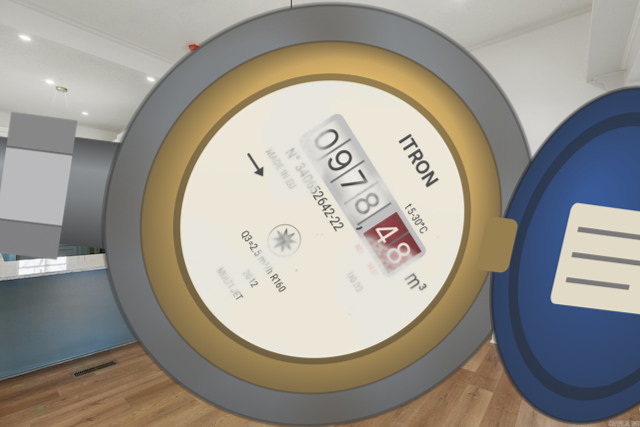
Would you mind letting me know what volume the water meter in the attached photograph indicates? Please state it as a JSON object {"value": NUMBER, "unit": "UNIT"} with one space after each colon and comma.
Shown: {"value": 978.48, "unit": "m³"}
